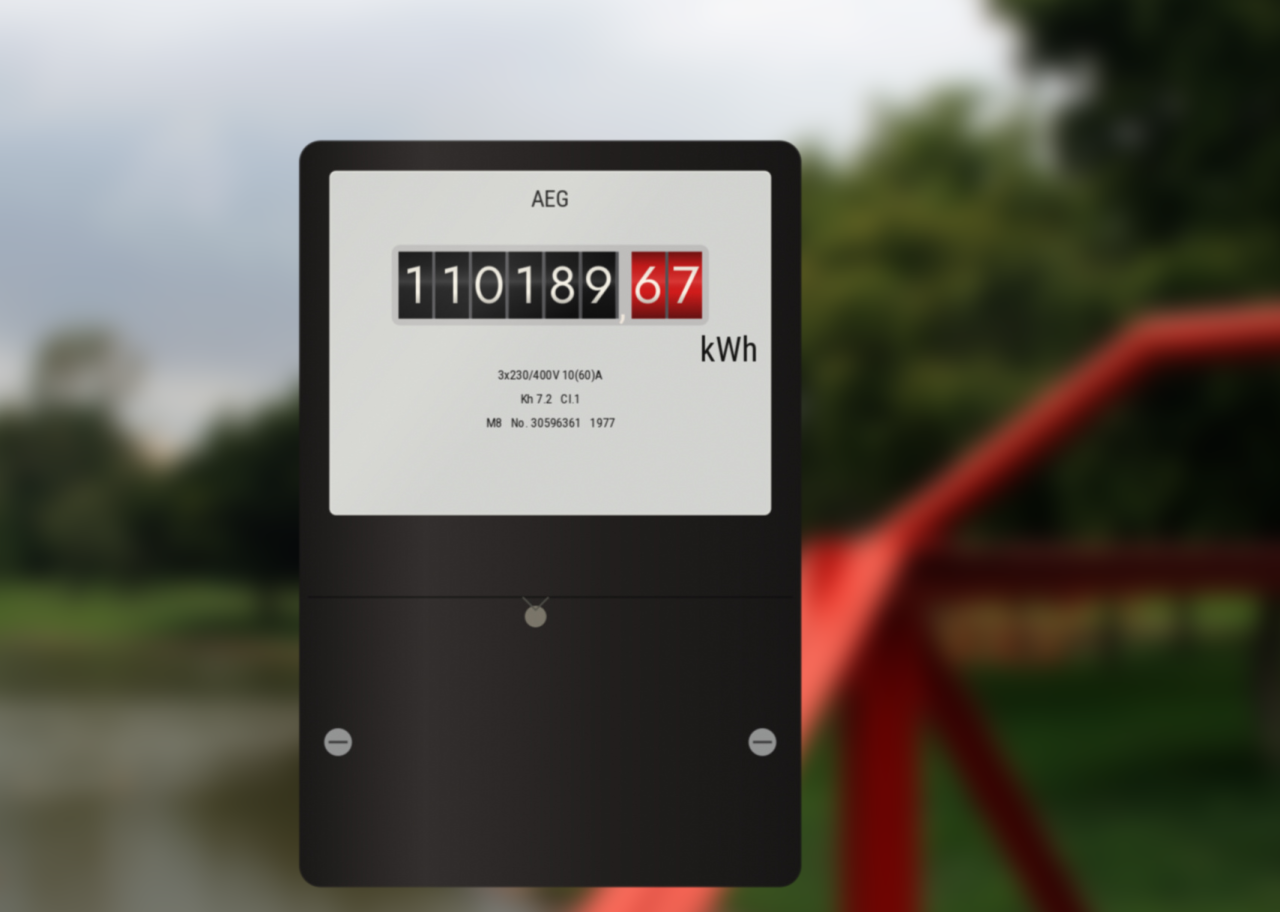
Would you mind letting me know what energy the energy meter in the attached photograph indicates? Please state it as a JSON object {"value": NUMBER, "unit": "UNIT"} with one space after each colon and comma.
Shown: {"value": 110189.67, "unit": "kWh"}
